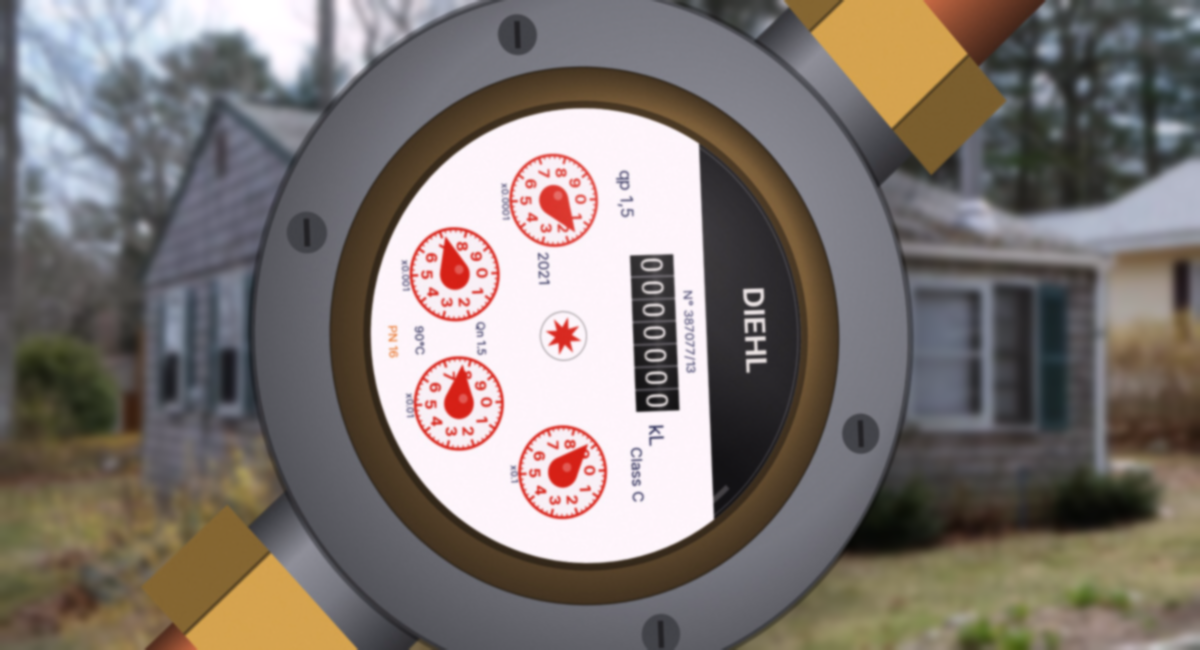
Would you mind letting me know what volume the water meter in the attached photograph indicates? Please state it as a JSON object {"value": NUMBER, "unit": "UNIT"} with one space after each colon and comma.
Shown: {"value": 0.8771, "unit": "kL"}
